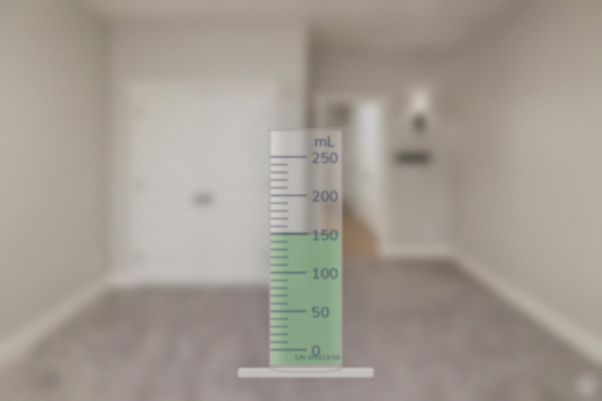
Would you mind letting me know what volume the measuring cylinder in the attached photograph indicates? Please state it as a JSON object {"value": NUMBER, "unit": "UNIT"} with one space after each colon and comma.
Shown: {"value": 150, "unit": "mL"}
